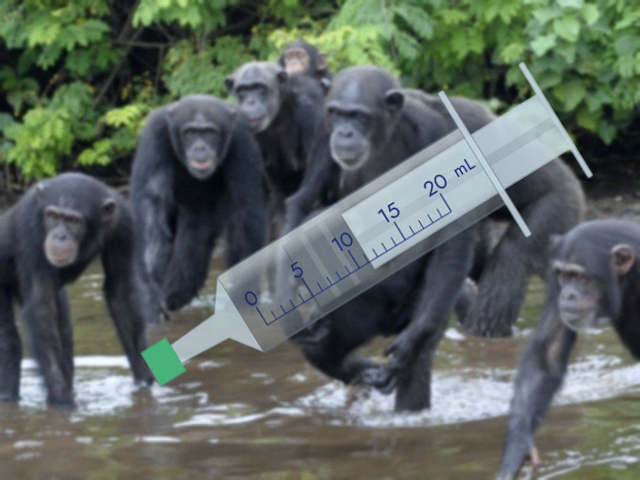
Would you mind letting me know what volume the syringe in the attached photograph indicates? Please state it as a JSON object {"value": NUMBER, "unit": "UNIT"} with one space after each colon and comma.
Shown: {"value": 5, "unit": "mL"}
